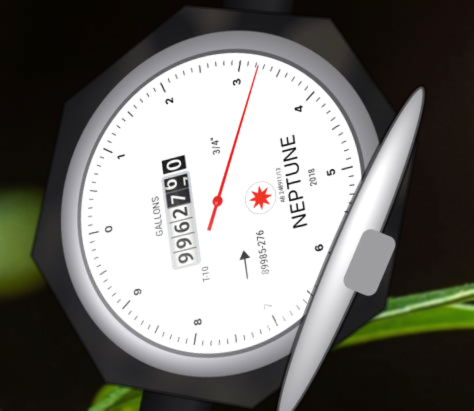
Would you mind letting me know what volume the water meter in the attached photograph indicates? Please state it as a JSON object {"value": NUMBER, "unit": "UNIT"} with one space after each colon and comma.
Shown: {"value": 9962763.2, "unit": "gal"}
